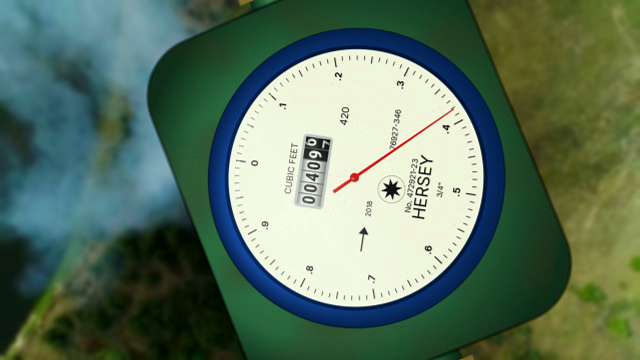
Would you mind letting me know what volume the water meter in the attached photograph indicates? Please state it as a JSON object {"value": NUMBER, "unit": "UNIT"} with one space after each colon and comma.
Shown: {"value": 4096.38, "unit": "ft³"}
